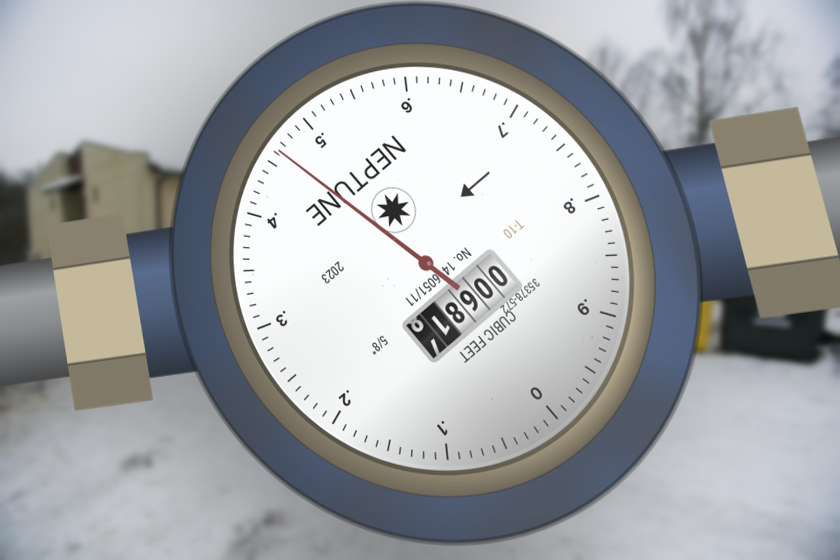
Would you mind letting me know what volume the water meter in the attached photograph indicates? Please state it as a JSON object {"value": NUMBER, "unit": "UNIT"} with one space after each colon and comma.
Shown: {"value": 6817.46, "unit": "ft³"}
